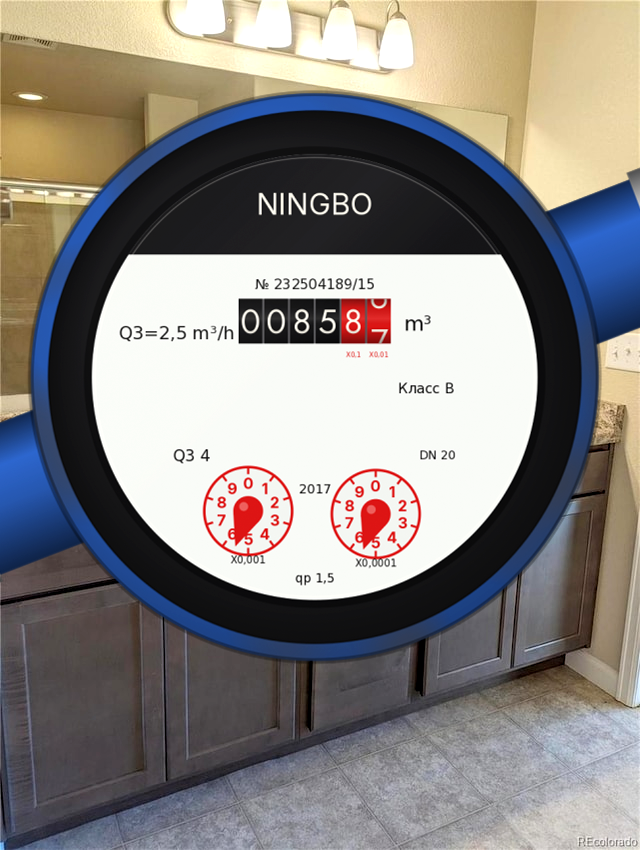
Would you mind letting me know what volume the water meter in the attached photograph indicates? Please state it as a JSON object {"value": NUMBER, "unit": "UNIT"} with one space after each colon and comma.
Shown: {"value": 85.8655, "unit": "m³"}
